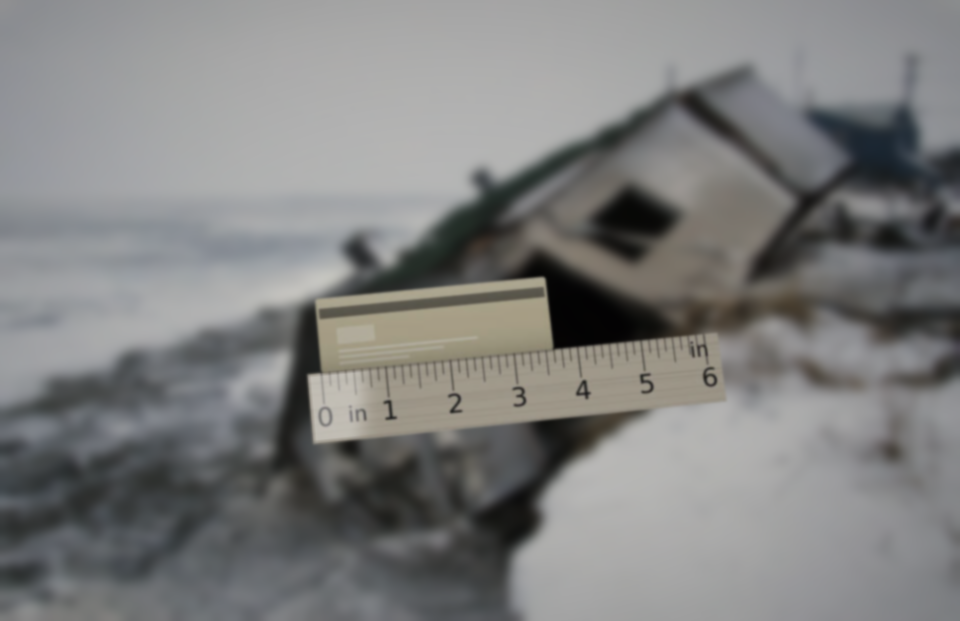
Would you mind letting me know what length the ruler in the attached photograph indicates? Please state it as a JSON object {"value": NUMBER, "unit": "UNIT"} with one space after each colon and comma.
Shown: {"value": 3.625, "unit": "in"}
